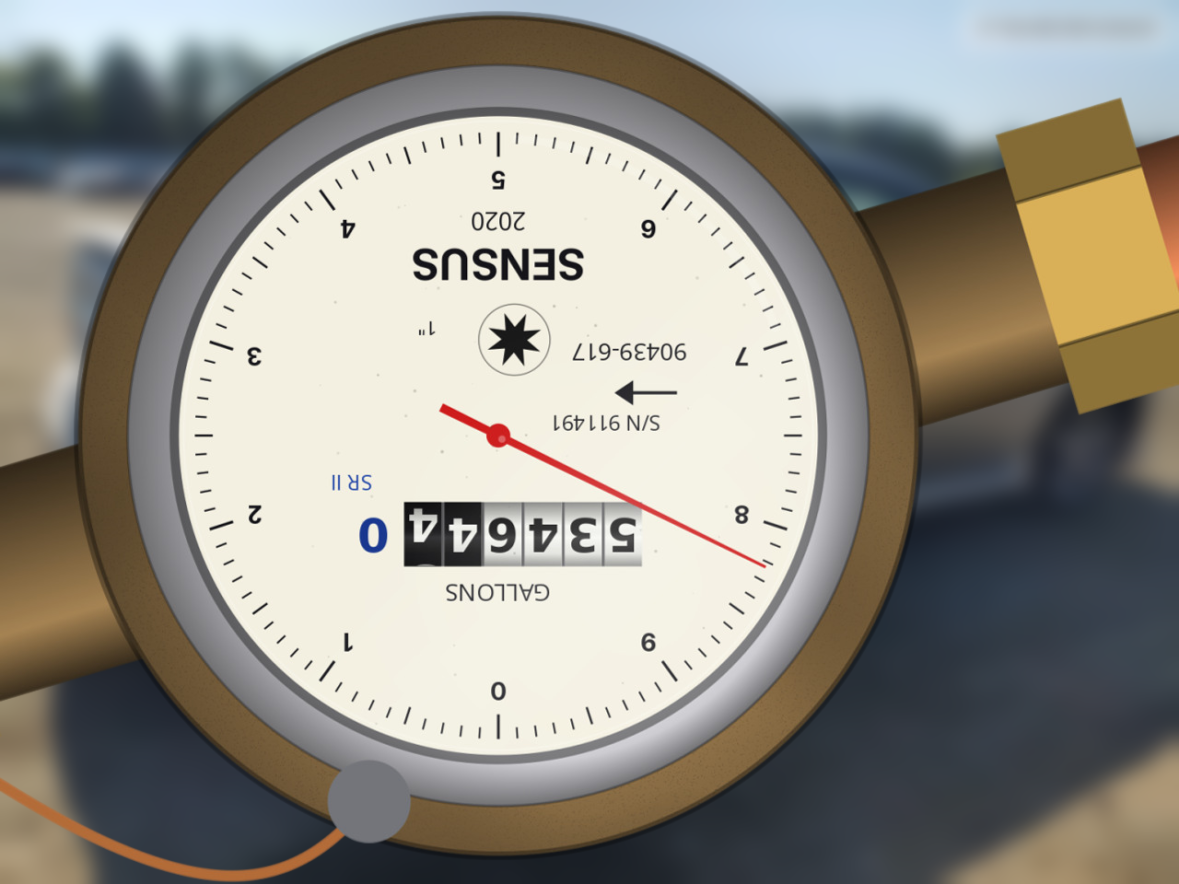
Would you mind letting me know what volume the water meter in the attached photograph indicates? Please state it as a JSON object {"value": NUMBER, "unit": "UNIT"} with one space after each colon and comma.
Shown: {"value": 5346438.2, "unit": "gal"}
